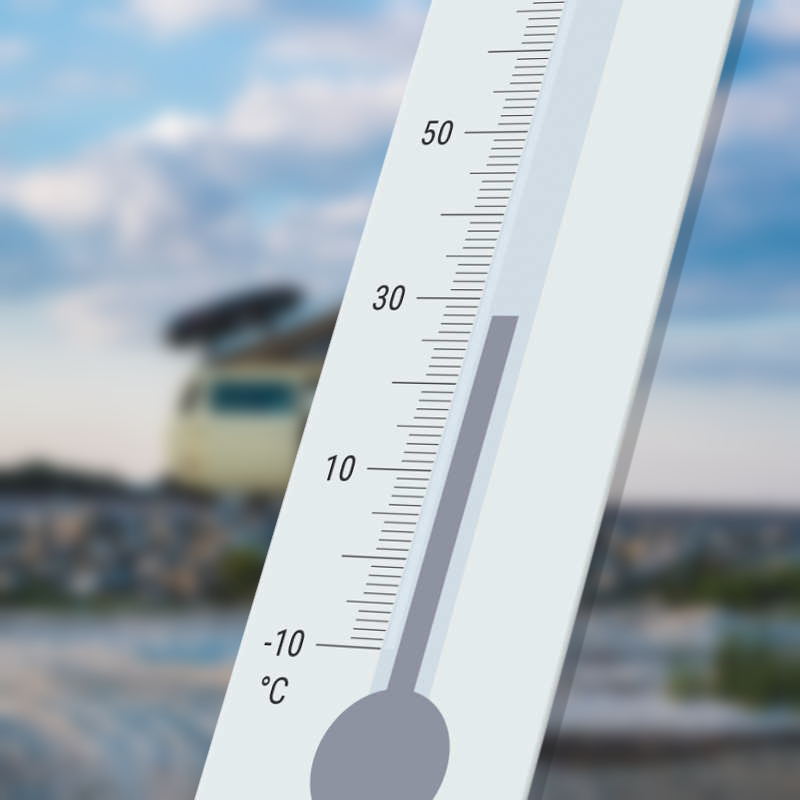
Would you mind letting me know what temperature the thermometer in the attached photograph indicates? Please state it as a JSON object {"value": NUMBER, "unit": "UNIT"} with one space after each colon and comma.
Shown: {"value": 28, "unit": "°C"}
